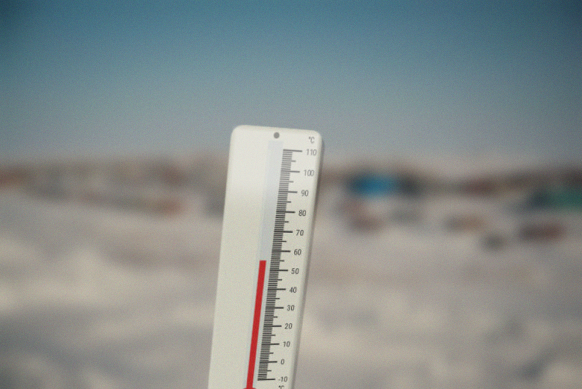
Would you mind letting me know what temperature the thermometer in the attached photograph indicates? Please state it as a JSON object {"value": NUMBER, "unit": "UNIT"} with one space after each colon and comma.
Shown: {"value": 55, "unit": "°C"}
